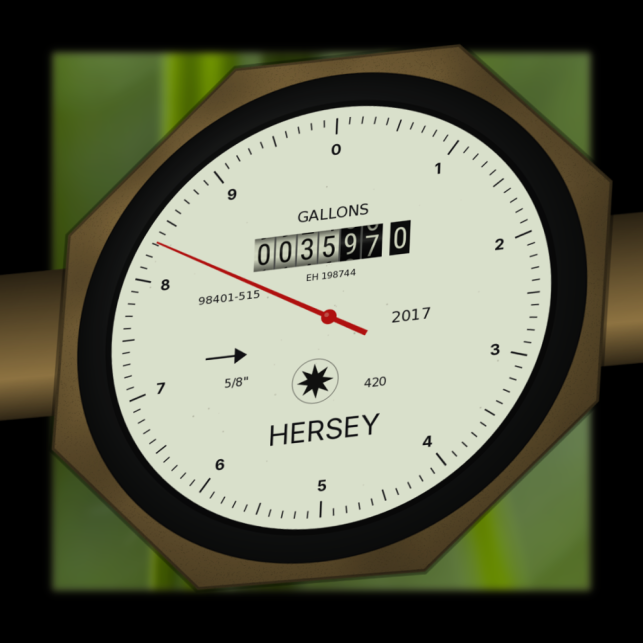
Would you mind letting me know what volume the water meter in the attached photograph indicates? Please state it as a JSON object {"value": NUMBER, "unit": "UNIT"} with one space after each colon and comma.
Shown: {"value": 35968.3, "unit": "gal"}
